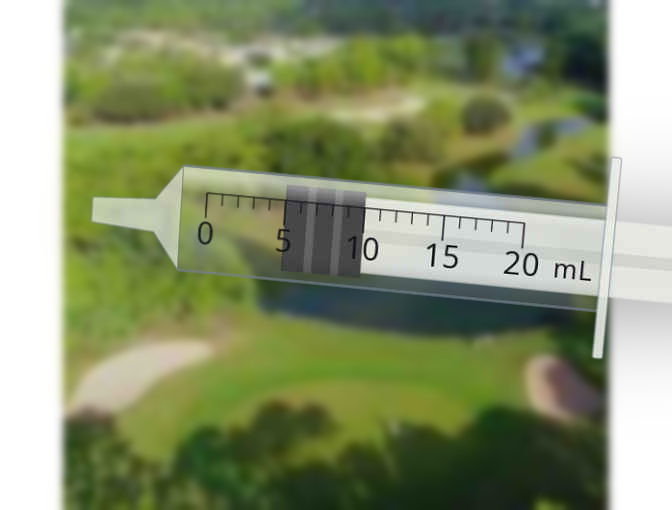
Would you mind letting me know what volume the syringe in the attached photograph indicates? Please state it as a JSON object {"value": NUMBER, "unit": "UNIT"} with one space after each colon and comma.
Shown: {"value": 5, "unit": "mL"}
